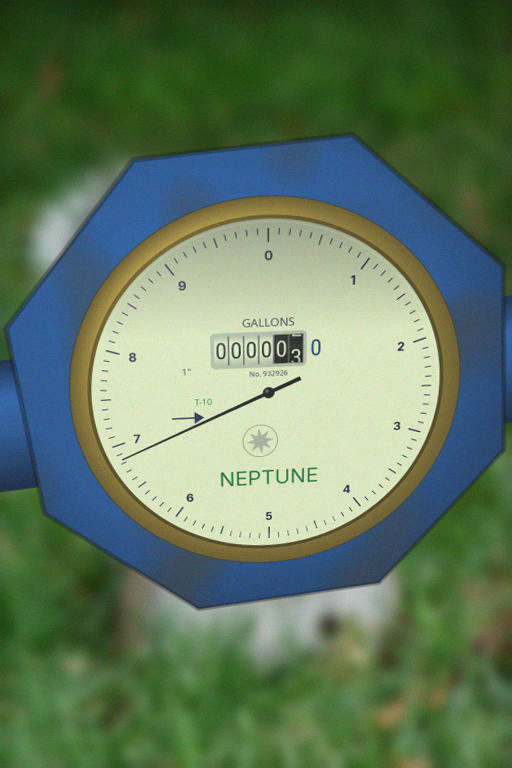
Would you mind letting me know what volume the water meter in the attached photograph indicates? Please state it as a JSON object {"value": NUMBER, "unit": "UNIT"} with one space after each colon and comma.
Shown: {"value": 26.8, "unit": "gal"}
